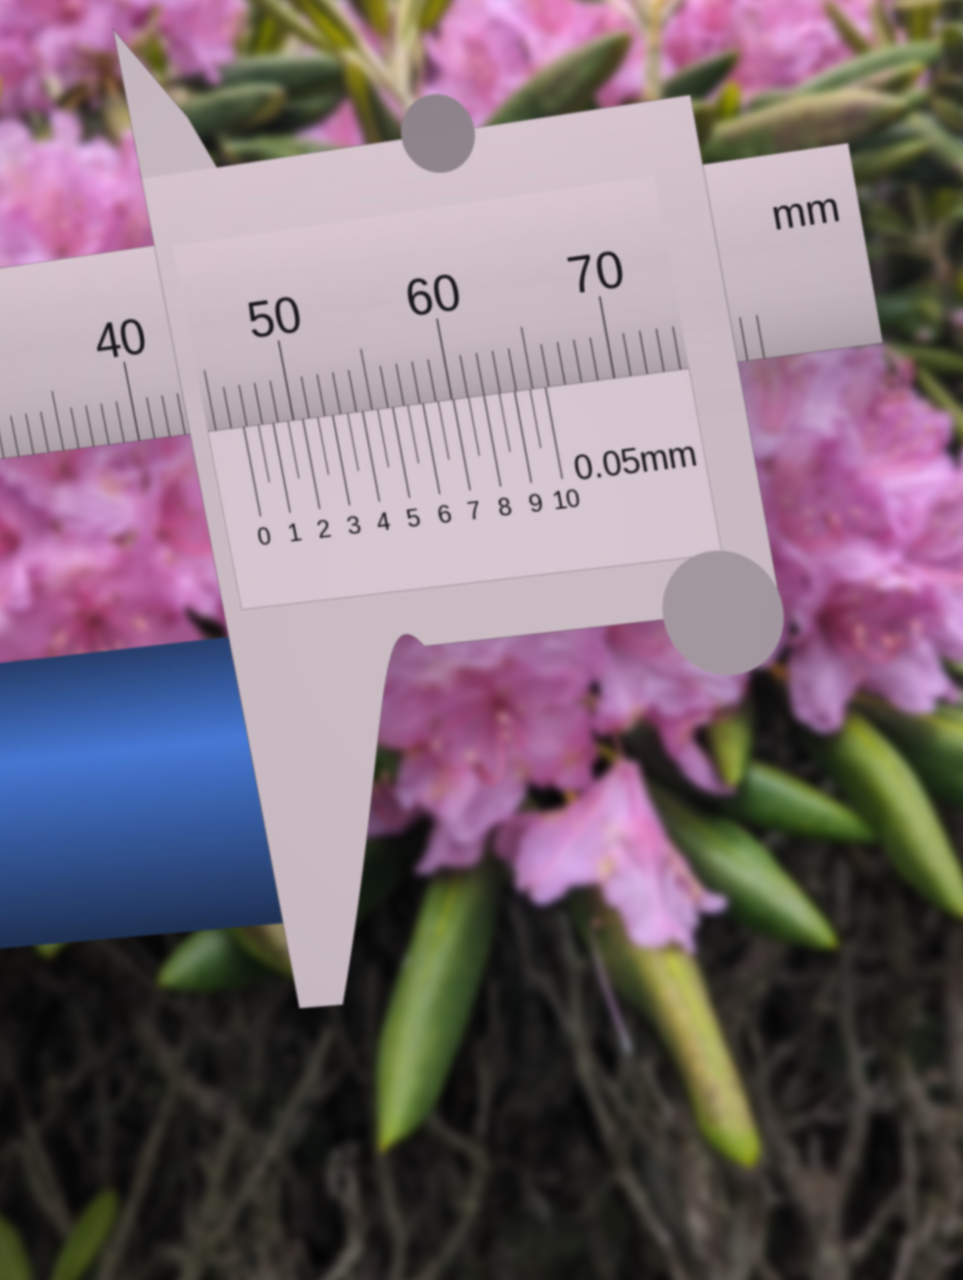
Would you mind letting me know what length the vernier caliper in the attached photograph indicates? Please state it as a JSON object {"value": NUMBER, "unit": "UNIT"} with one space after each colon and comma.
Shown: {"value": 46.8, "unit": "mm"}
